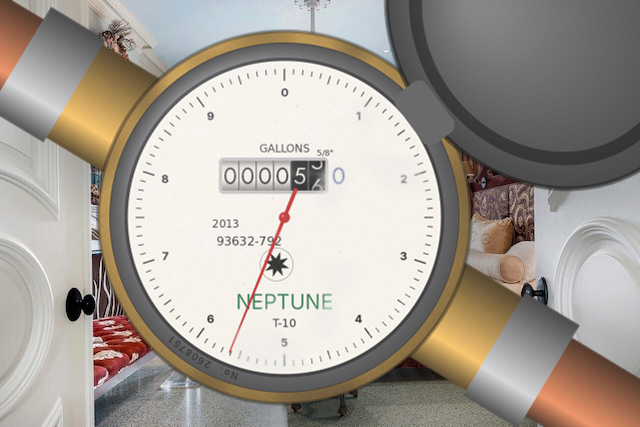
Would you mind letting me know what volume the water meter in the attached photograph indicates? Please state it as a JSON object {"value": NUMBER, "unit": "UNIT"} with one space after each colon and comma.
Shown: {"value": 555.6, "unit": "gal"}
